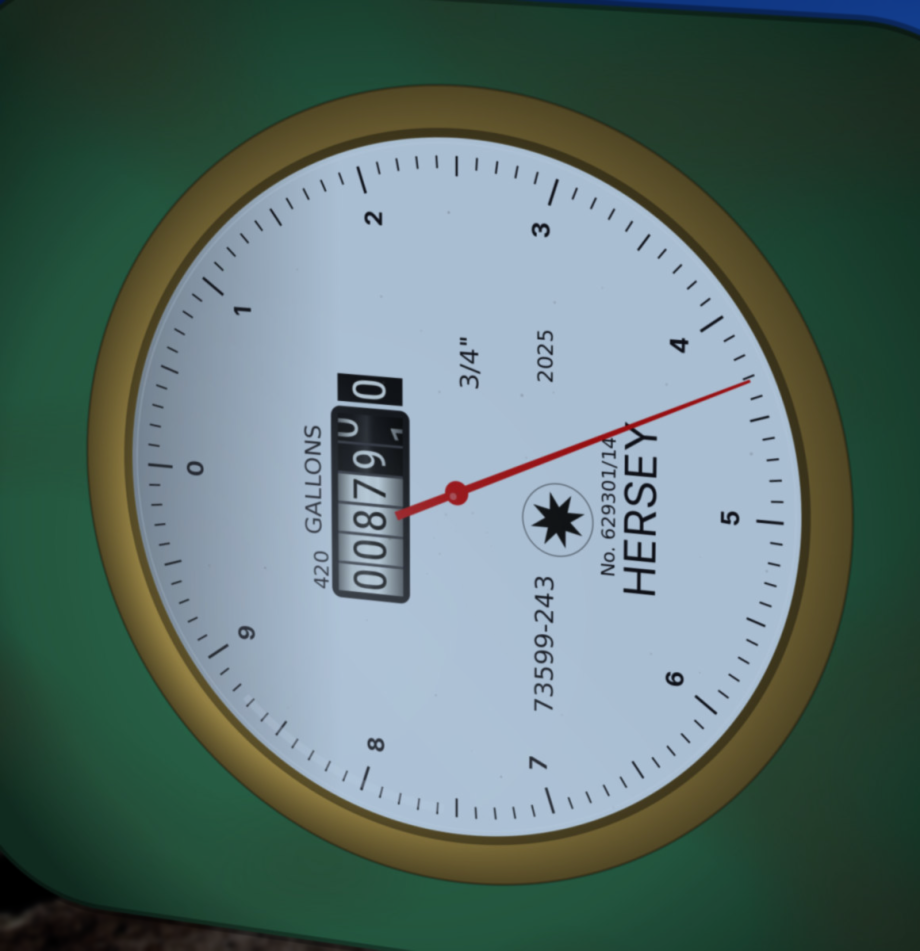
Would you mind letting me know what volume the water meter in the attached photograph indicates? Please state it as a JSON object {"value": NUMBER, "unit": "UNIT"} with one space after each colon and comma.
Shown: {"value": 87904.3, "unit": "gal"}
